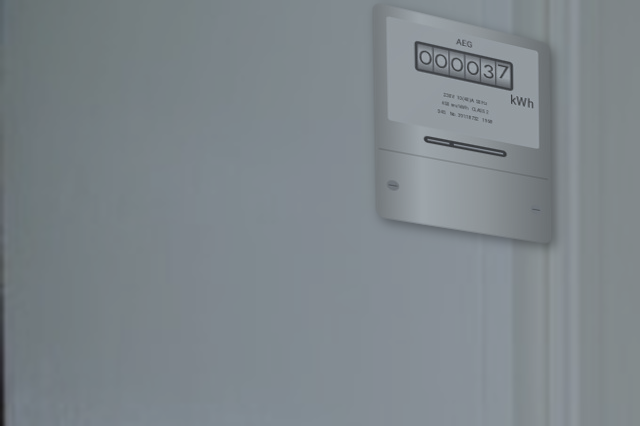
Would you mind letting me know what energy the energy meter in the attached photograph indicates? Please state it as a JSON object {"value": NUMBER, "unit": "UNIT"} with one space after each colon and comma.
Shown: {"value": 37, "unit": "kWh"}
